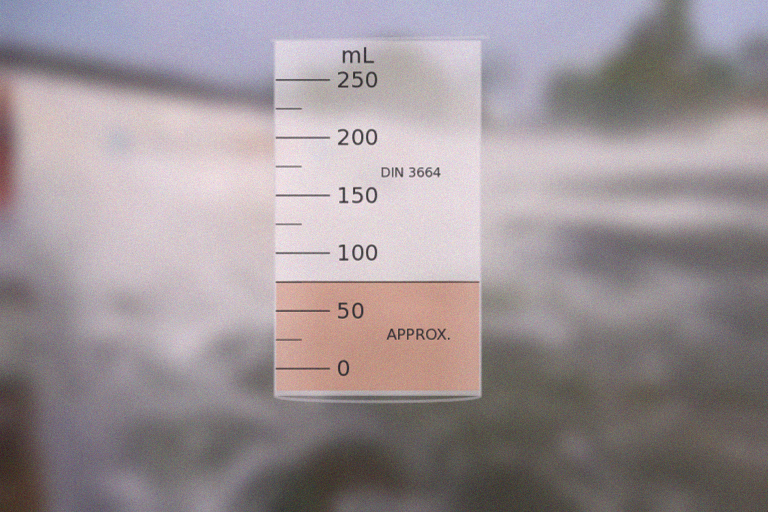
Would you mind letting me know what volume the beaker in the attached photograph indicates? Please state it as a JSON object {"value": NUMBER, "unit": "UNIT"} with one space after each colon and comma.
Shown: {"value": 75, "unit": "mL"}
